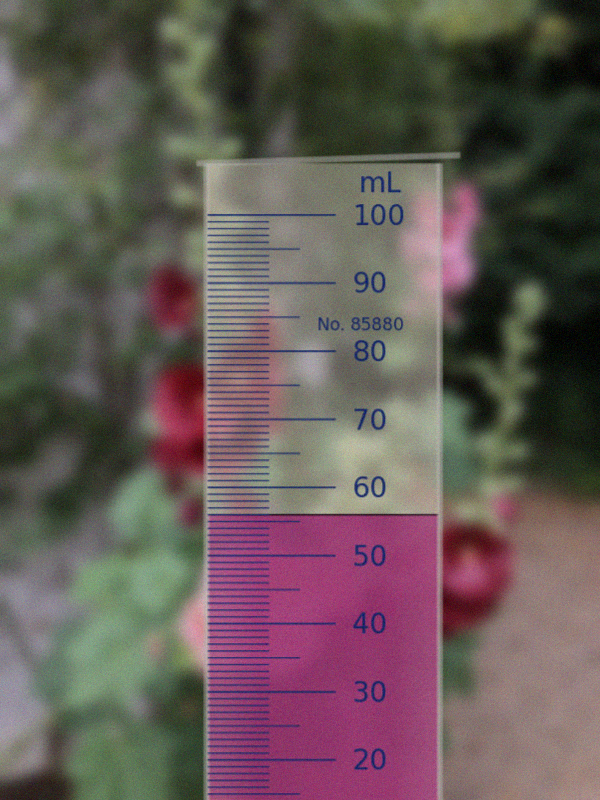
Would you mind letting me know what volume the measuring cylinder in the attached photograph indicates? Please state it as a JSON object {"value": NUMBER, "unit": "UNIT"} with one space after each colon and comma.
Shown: {"value": 56, "unit": "mL"}
